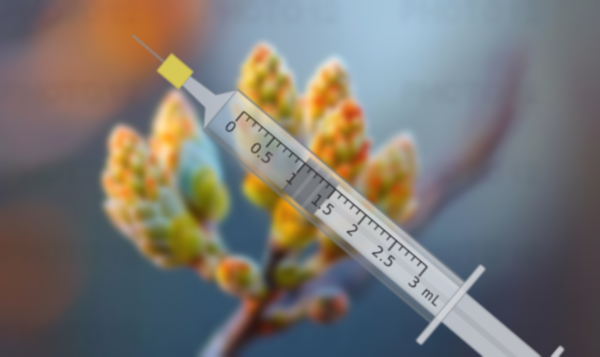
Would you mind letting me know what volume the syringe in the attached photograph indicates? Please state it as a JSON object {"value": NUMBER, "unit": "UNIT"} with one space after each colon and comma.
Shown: {"value": 1, "unit": "mL"}
